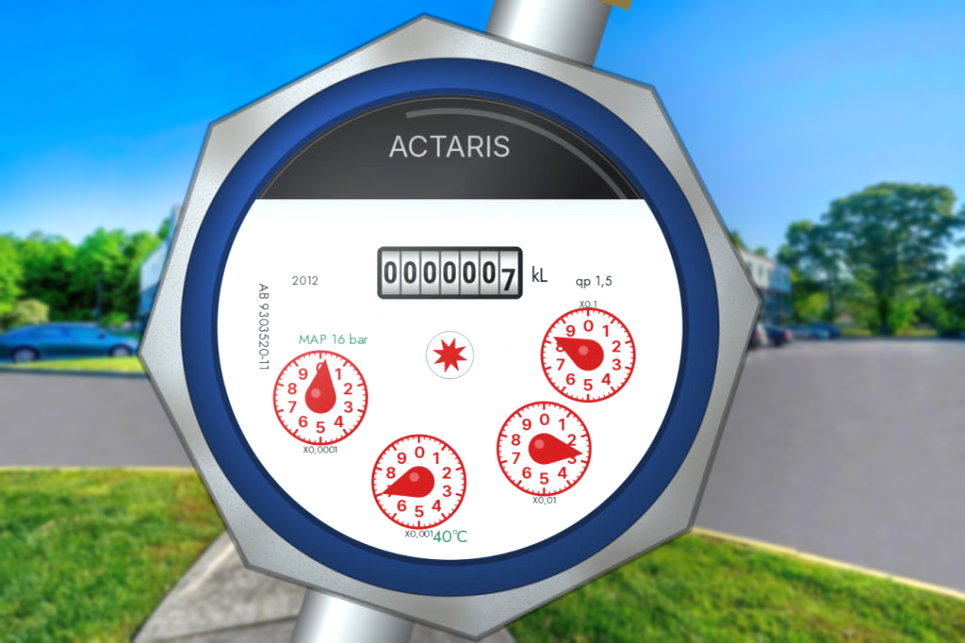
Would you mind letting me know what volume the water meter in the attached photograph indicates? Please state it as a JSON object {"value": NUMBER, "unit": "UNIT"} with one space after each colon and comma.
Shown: {"value": 6.8270, "unit": "kL"}
